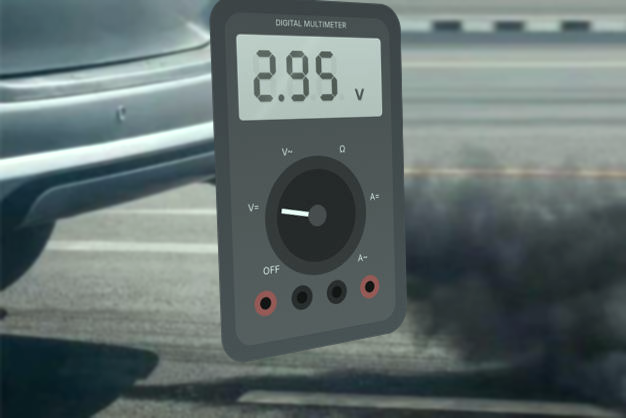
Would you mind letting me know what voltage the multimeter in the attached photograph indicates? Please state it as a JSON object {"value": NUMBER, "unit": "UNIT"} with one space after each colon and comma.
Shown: {"value": 2.95, "unit": "V"}
